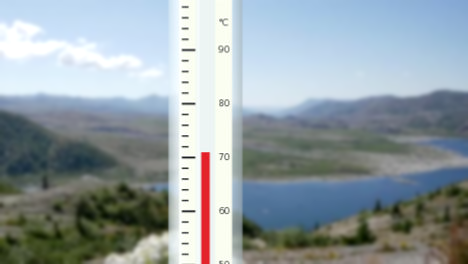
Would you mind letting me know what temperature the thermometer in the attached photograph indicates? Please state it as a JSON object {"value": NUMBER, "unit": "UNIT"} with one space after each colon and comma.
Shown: {"value": 71, "unit": "°C"}
